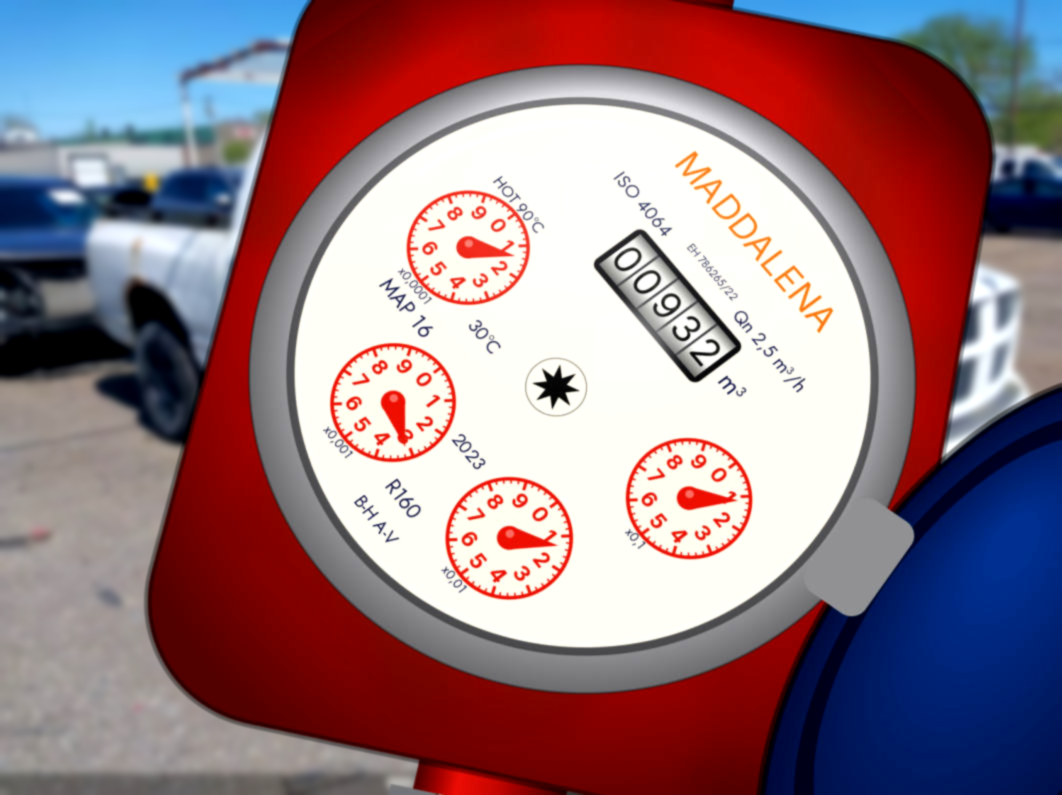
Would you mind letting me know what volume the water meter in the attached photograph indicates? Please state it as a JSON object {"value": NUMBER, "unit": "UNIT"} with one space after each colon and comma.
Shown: {"value": 932.1131, "unit": "m³"}
